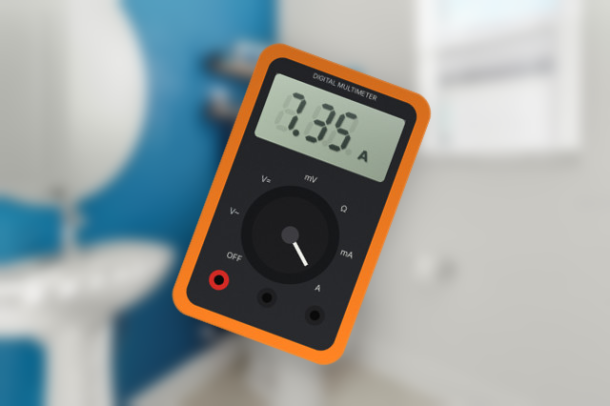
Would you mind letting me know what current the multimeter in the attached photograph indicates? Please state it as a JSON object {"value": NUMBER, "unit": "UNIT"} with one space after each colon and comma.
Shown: {"value": 7.35, "unit": "A"}
